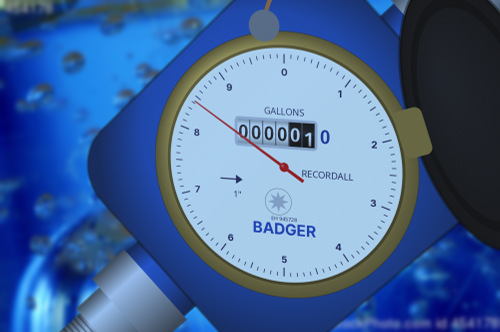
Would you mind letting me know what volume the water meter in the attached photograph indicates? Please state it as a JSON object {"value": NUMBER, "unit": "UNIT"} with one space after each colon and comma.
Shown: {"value": 8.4, "unit": "gal"}
